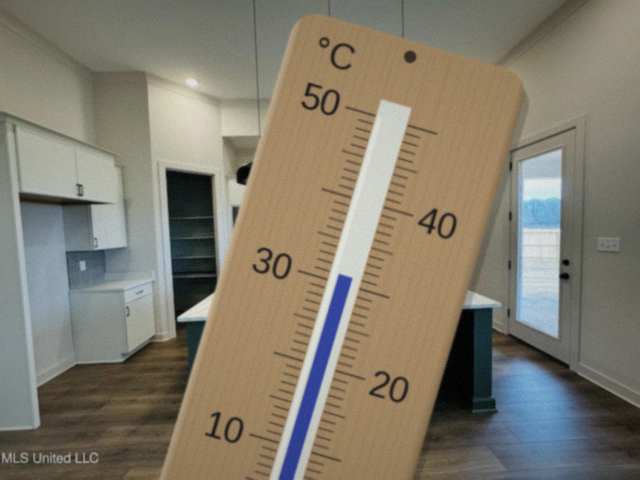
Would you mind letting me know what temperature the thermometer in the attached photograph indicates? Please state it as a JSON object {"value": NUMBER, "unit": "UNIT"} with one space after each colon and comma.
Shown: {"value": 31, "unit": "°C"}
